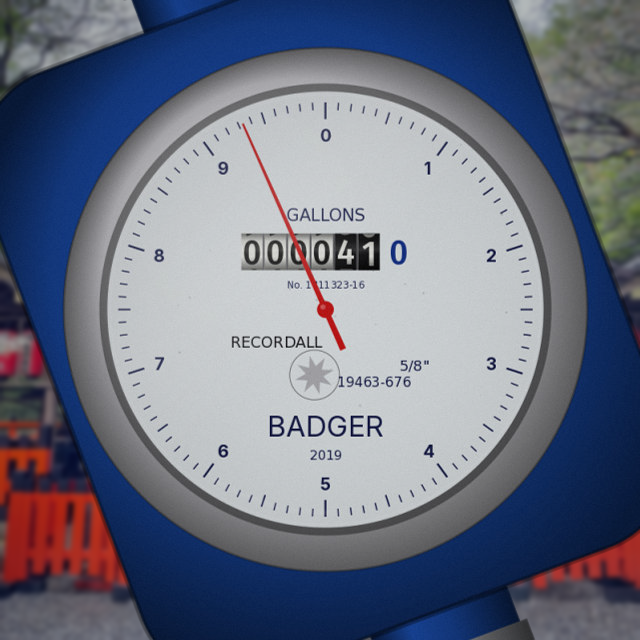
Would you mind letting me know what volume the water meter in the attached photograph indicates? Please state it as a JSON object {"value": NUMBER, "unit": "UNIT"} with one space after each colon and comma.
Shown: {"value": 409.3, "unit": "gal"}
